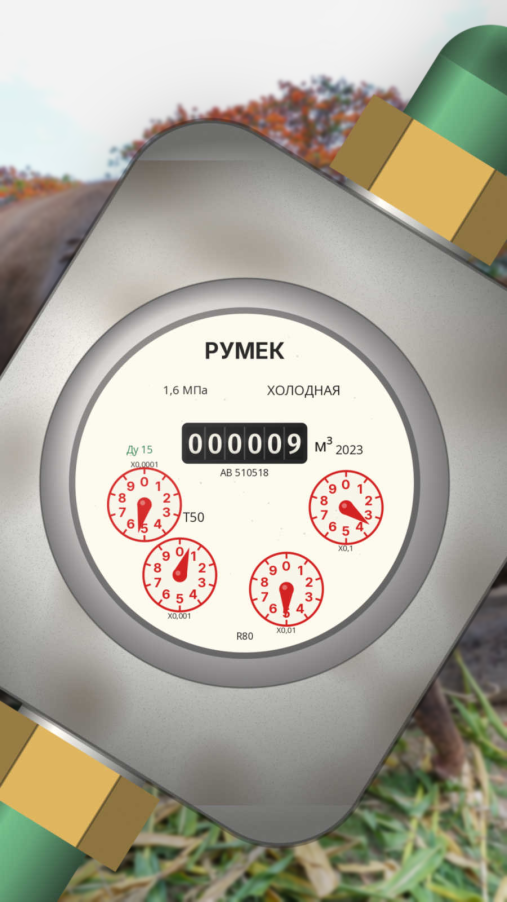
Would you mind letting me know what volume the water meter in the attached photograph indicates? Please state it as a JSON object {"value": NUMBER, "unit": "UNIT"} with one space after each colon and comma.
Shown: {"value": 9.3505, "unit": "m³"}
